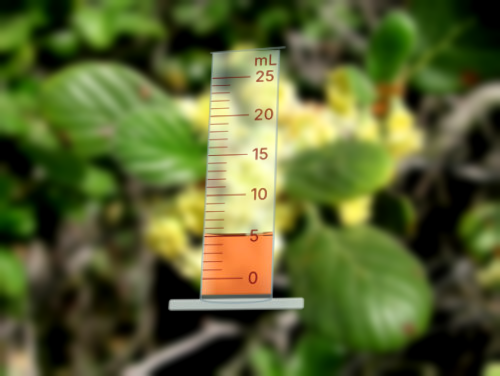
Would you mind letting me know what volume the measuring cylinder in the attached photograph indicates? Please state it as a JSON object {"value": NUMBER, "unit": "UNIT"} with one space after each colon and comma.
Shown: {"value": 5, "unit": "mL"}
